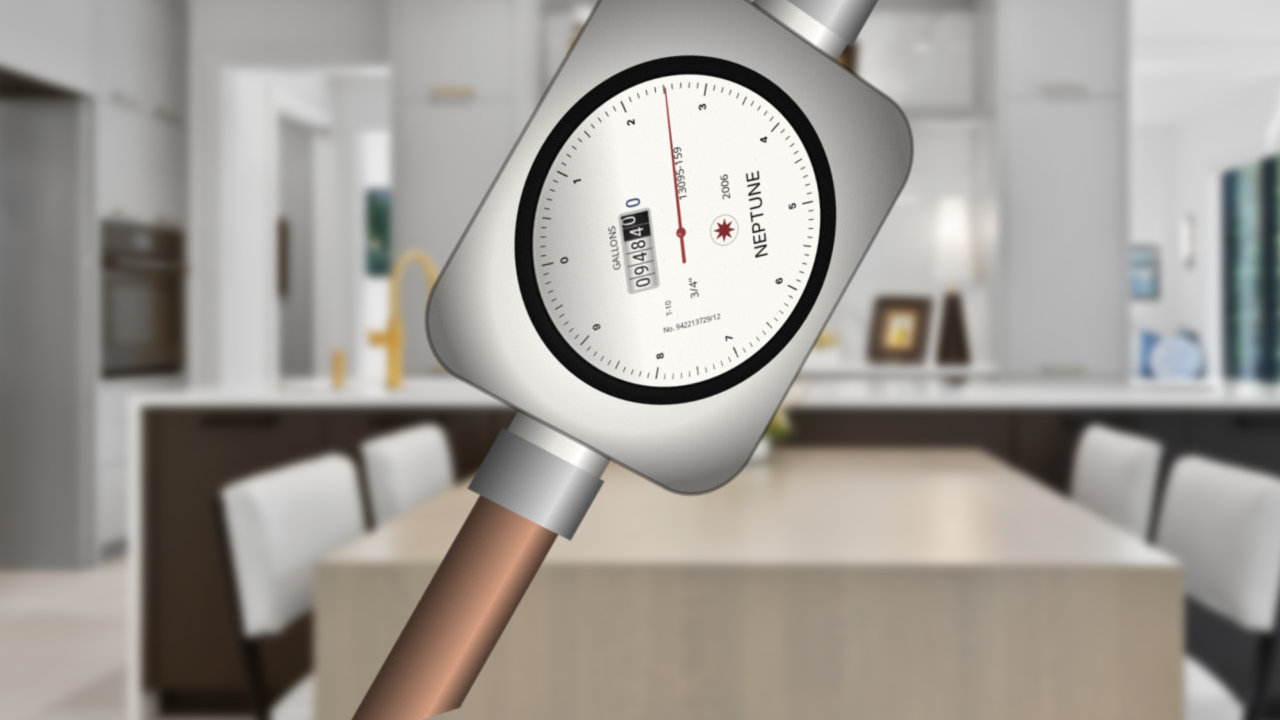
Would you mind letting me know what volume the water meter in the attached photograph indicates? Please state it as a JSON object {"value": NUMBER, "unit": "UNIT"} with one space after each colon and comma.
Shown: {"value": 948402.5, "unit": "gal"}
